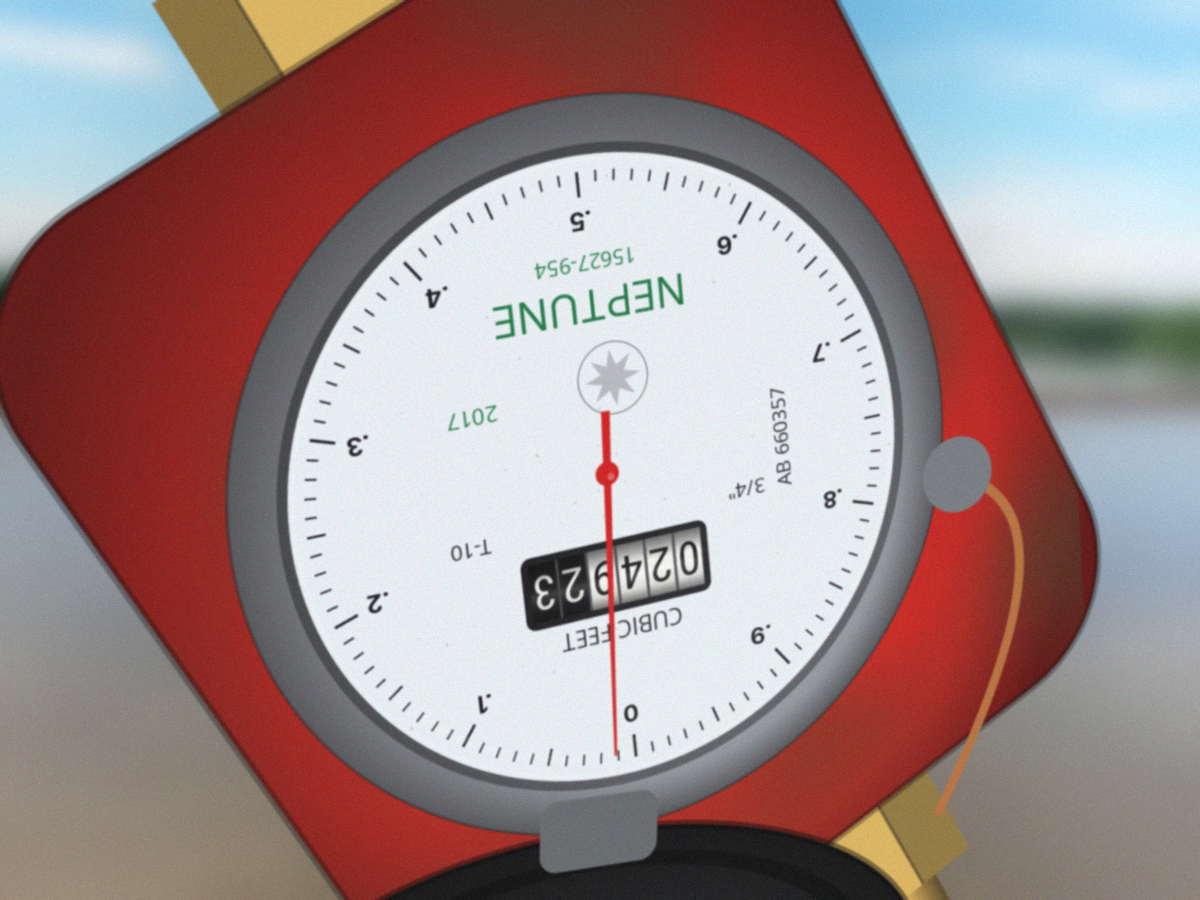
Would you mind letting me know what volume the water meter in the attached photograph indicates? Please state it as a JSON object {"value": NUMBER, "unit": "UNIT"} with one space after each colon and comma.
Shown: {"value": 24923.01, "unit": "ft³"}
